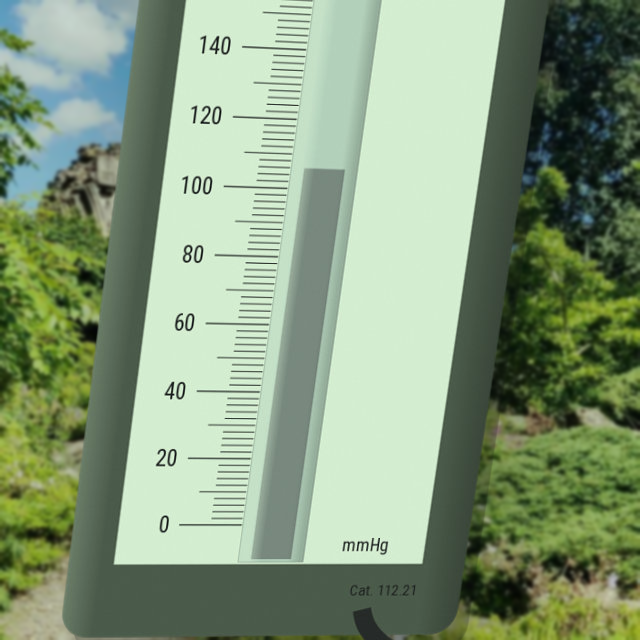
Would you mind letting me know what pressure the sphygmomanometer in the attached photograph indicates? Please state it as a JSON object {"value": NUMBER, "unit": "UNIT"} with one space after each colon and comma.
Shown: {"value": 106, "unit": "mmHg"}
